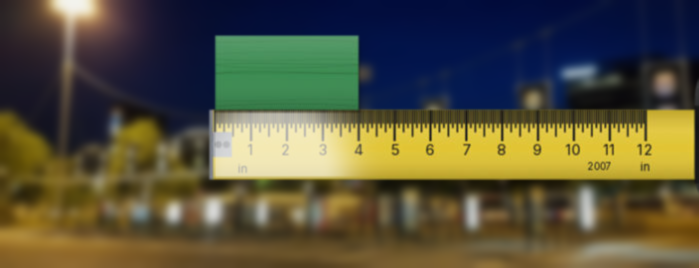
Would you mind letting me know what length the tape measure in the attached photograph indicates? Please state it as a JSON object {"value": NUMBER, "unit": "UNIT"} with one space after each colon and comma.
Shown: {"value": 4, "unit": "in"}
